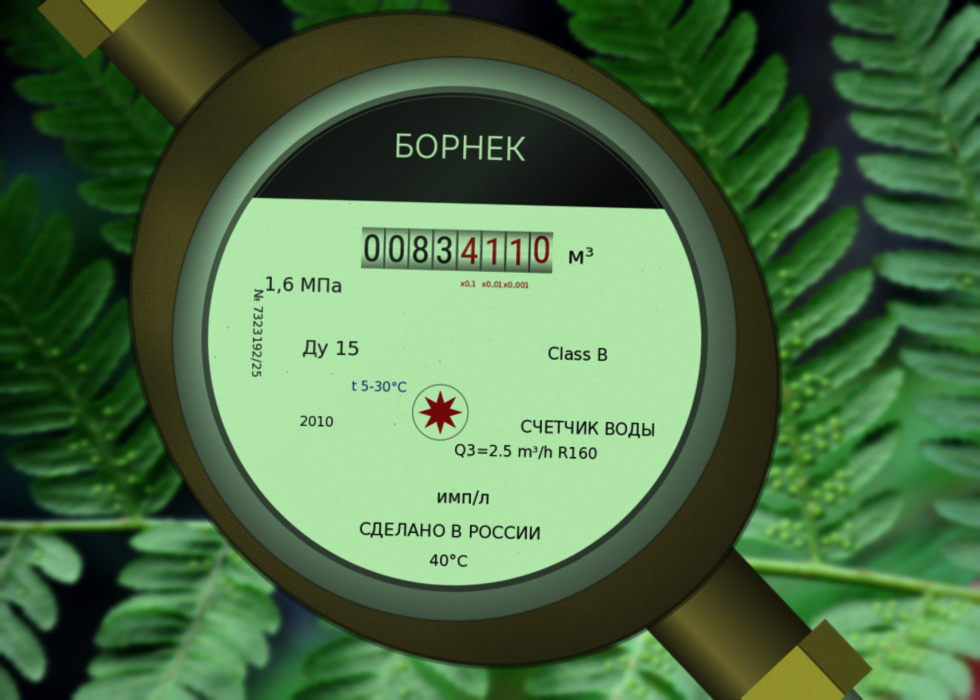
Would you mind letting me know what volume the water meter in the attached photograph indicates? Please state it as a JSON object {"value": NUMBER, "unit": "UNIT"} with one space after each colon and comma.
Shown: {"value": 83.4110, "unit": "m³"}
